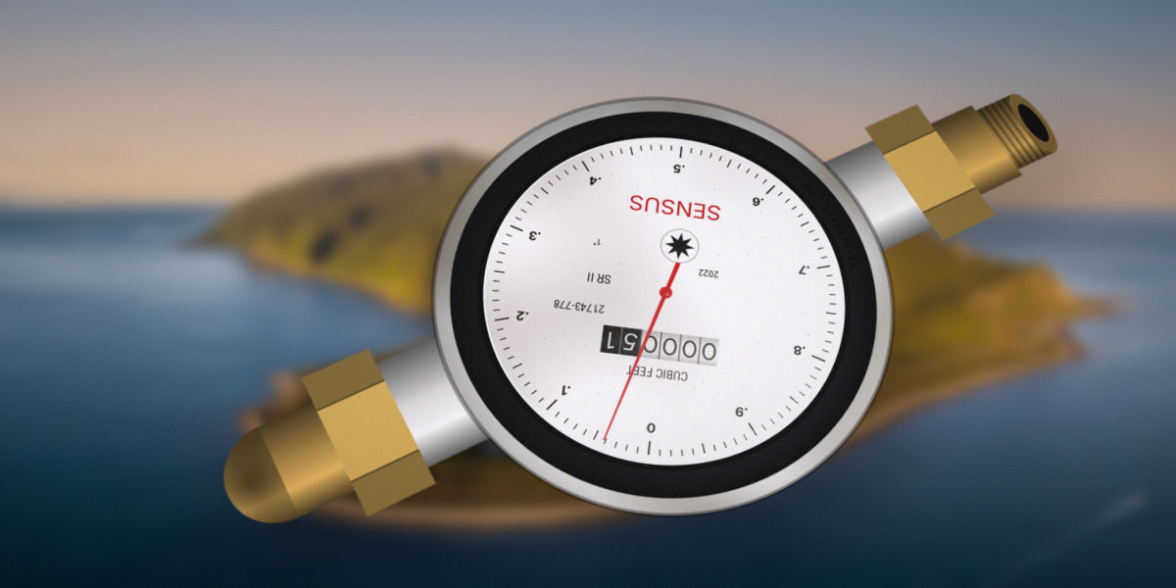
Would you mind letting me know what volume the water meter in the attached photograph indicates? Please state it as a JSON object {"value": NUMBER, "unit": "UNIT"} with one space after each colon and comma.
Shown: {"value": 51.04, "unit": "ft³"}
